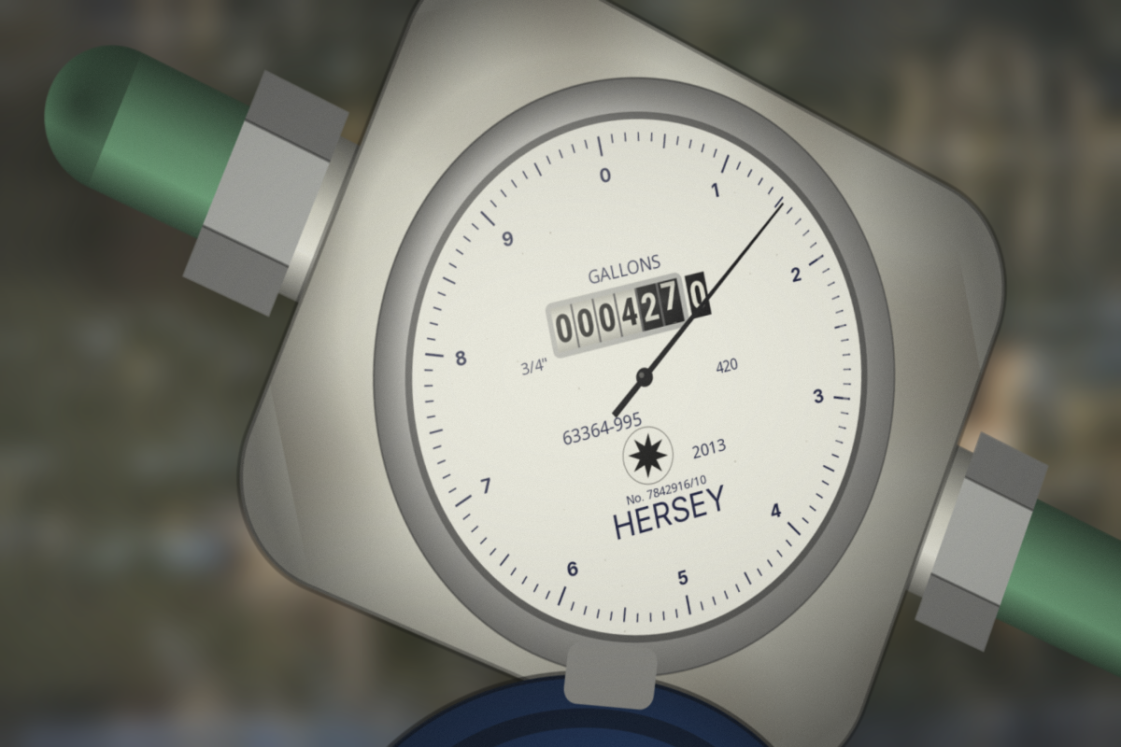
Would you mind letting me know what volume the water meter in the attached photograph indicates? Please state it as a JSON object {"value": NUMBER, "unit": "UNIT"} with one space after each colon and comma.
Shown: {"value": 4271.5, "unit": "gal"}
